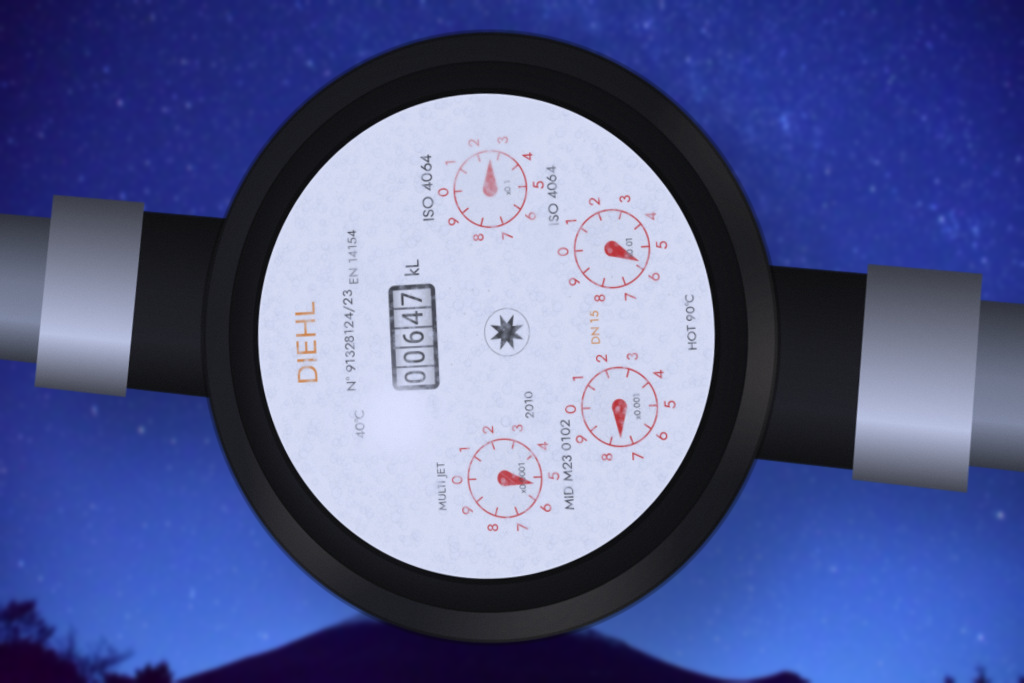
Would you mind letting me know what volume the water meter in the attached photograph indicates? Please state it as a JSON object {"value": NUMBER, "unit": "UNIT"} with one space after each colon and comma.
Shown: {"value": 647.2575, "unit": "kL"}
